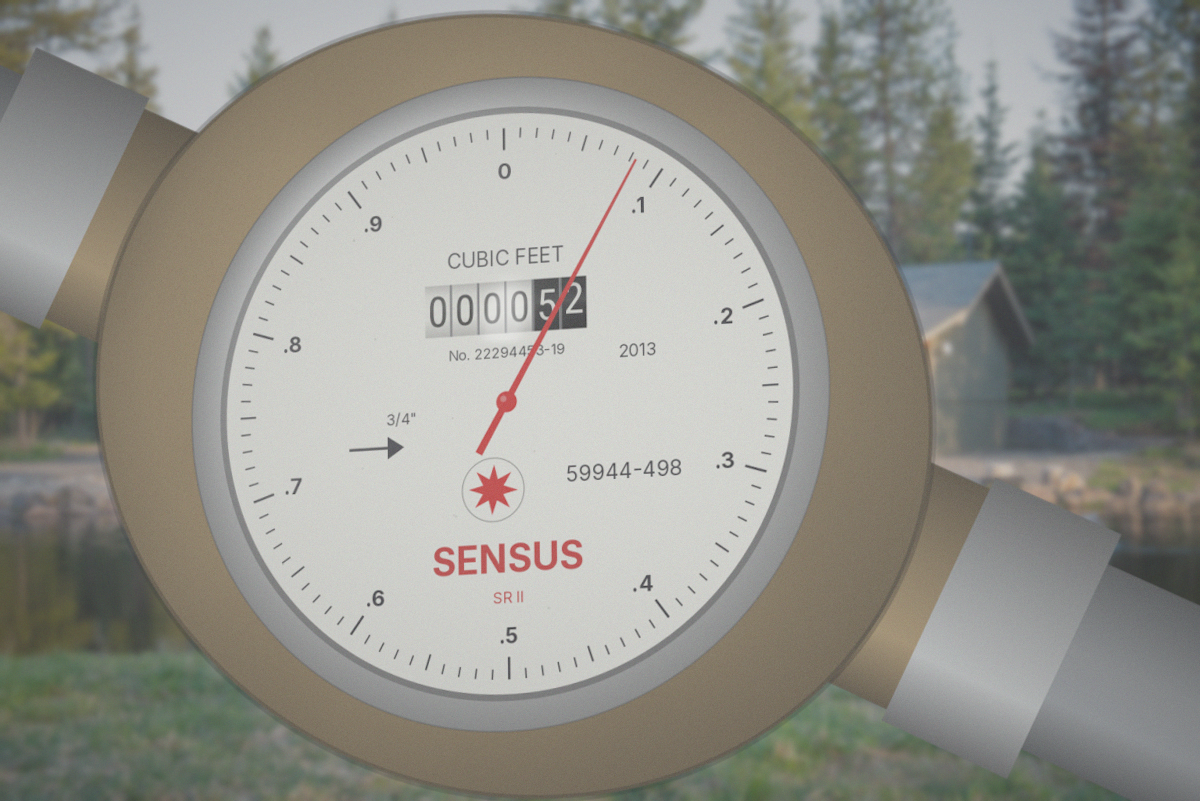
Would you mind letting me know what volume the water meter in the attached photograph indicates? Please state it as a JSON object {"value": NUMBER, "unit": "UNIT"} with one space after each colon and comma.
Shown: {"value": 52.08, "unit": "ft³"}
